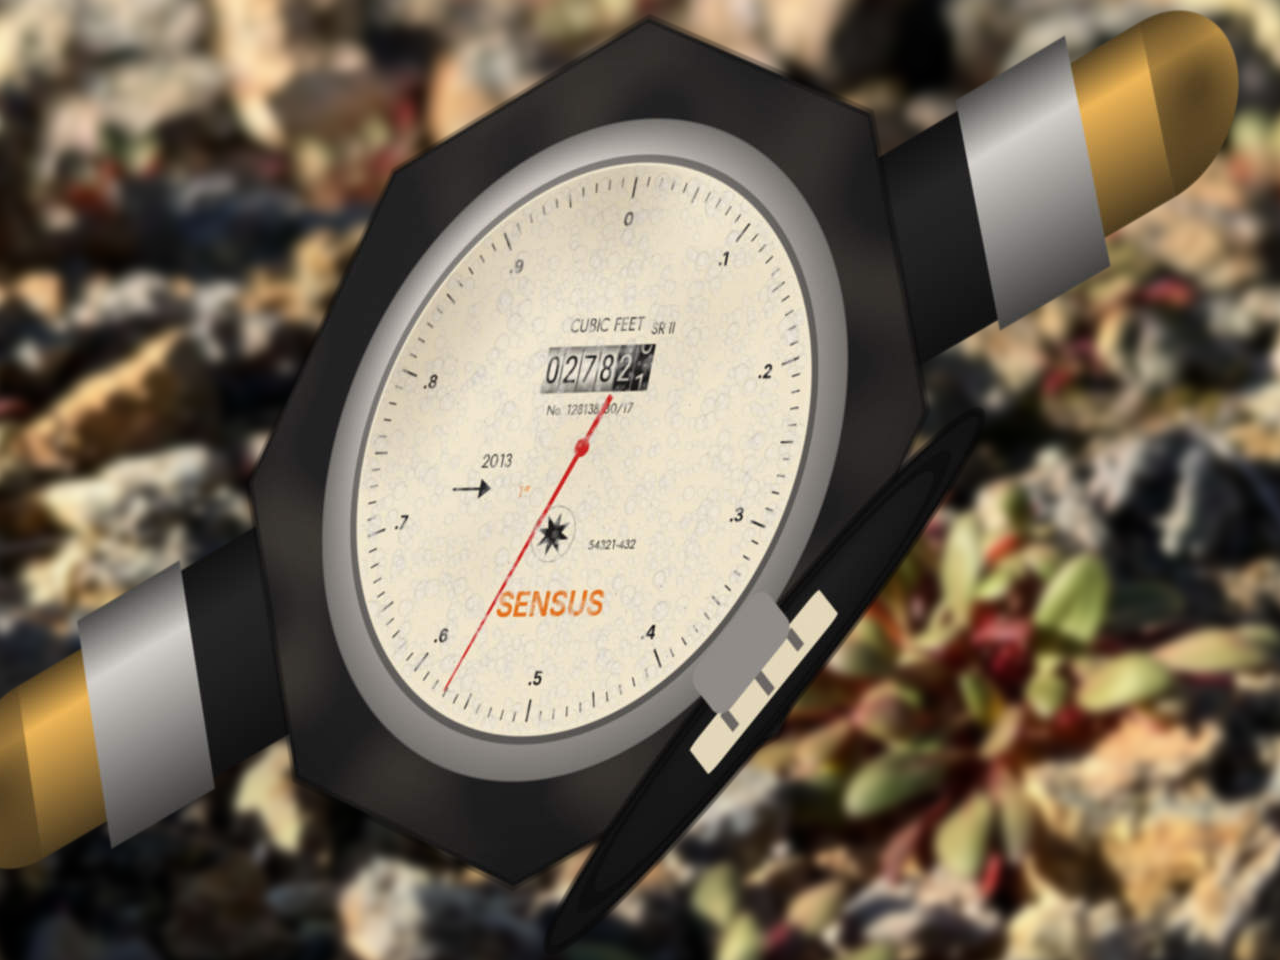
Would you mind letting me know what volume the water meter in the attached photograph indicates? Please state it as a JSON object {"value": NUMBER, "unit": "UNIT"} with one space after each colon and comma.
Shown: {"value": 27820.57, "unit": "ft³"}
